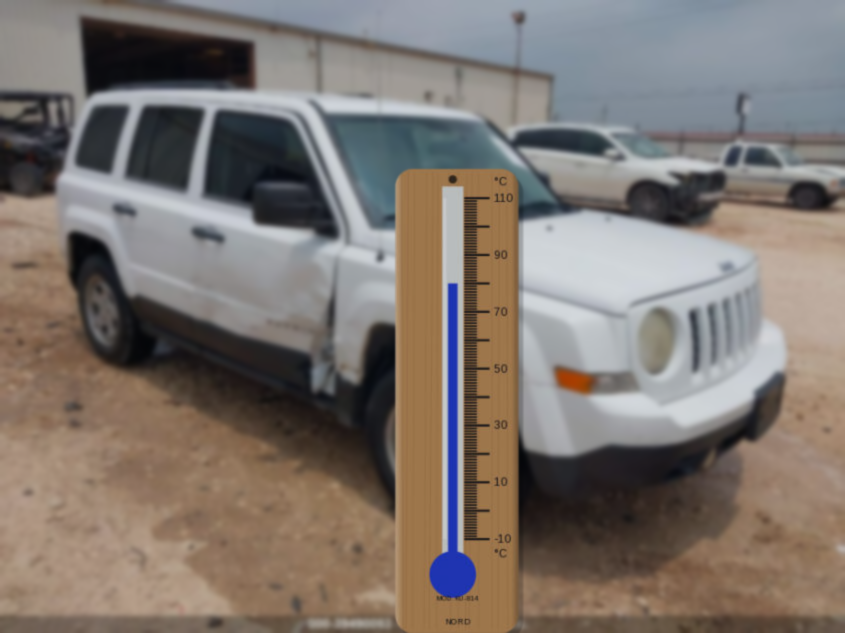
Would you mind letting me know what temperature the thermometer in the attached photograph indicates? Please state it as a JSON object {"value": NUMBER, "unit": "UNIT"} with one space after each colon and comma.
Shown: {"value": 80, "unit": "°C"}
